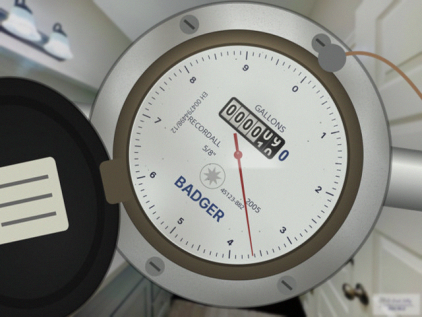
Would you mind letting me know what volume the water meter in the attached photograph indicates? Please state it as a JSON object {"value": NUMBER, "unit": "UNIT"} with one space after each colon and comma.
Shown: {"value": 93.6, "unit": "gal"}
